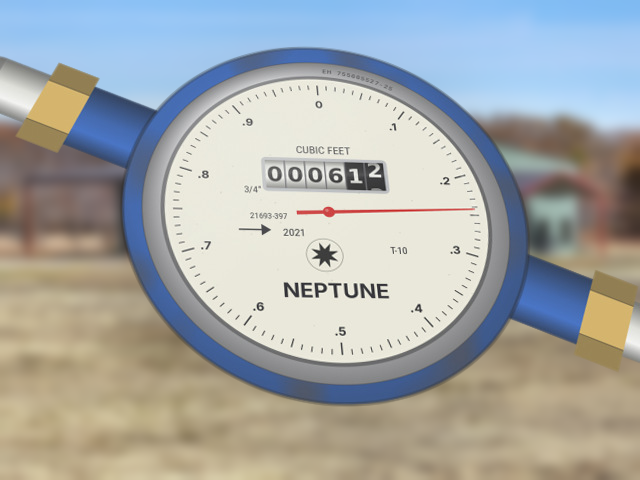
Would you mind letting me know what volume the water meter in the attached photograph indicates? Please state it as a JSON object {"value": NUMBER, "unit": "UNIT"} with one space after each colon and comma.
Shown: {"value": 612.24, "unit": "ft³"}
